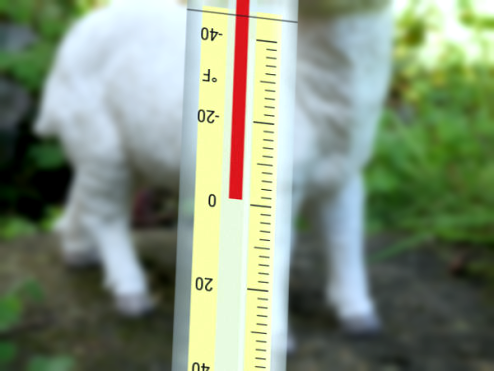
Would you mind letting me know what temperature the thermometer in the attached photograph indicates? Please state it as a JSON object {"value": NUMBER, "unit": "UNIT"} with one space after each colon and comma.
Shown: {"value": -1, "unit": "°F"}
